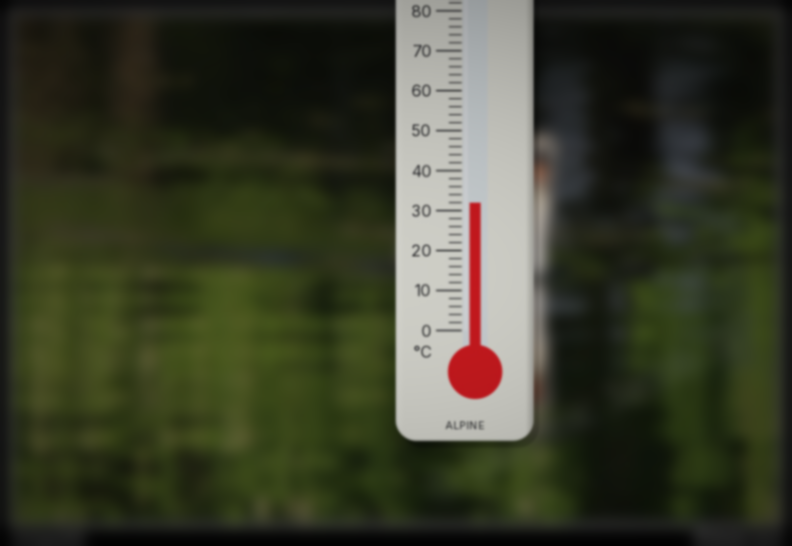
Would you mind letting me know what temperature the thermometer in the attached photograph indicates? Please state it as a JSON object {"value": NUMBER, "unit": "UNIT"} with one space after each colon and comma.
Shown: {"value": 32, "unit": "°C"}
